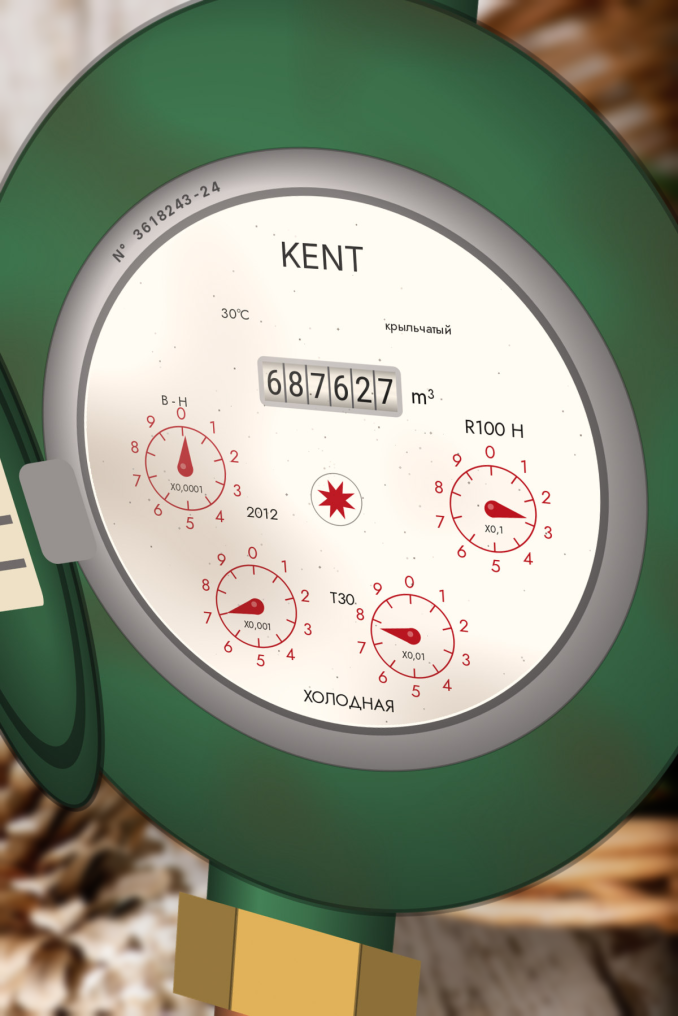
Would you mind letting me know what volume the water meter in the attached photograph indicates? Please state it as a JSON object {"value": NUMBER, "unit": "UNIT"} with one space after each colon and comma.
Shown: {"value": 687627.2770, "unit": "m³"}
